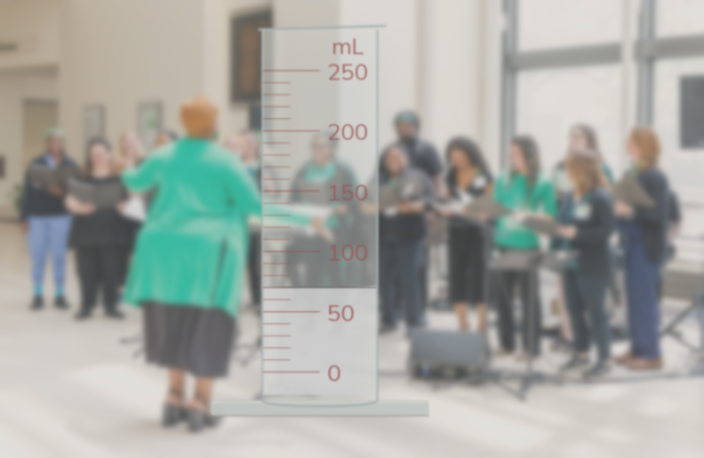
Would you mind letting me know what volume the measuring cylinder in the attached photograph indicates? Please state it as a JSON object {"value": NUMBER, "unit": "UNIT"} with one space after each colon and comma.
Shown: {"value": 70, "unit": "mL"}
